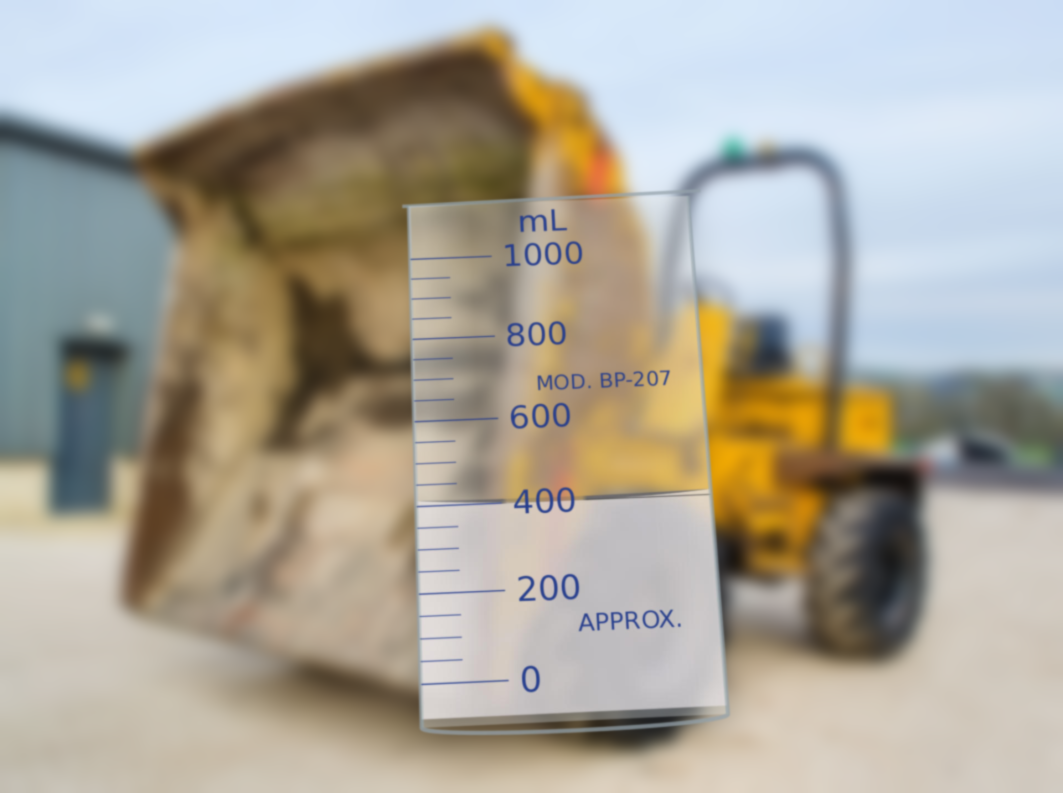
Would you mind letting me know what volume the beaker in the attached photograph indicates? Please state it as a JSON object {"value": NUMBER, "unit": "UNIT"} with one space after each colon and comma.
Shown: {"value": 400, "unit": "mL"}
